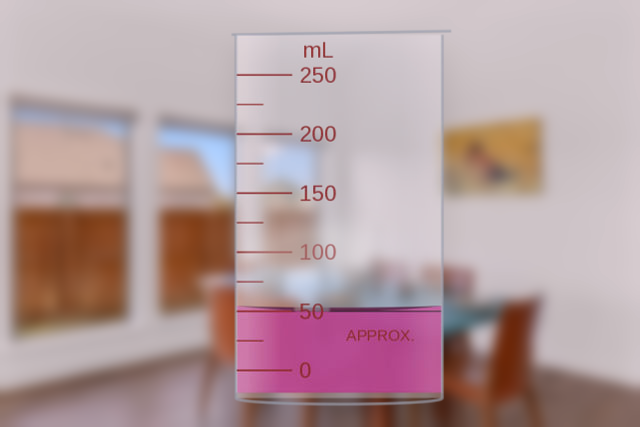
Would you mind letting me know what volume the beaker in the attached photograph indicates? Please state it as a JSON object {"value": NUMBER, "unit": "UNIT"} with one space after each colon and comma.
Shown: {"value": 50, "unit": "mL"}
